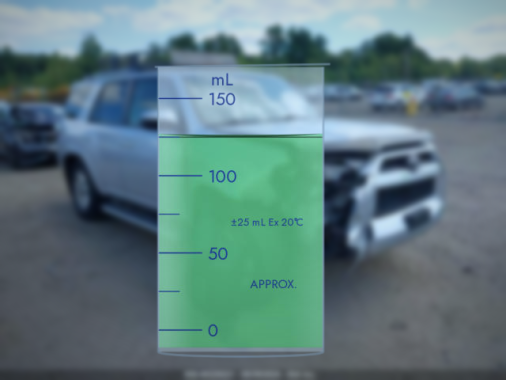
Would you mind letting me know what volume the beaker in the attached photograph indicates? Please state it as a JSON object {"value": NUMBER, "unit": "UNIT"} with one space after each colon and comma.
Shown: {"value": 125, "unit": "mL"}
